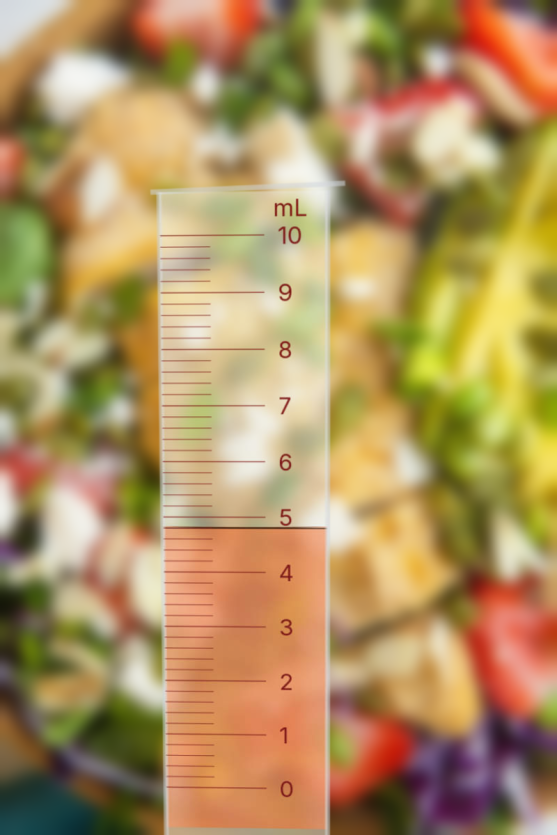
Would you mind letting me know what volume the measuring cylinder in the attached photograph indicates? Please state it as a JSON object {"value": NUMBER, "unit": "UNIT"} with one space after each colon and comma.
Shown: {"value": 4.8, "unit": "mL"}
